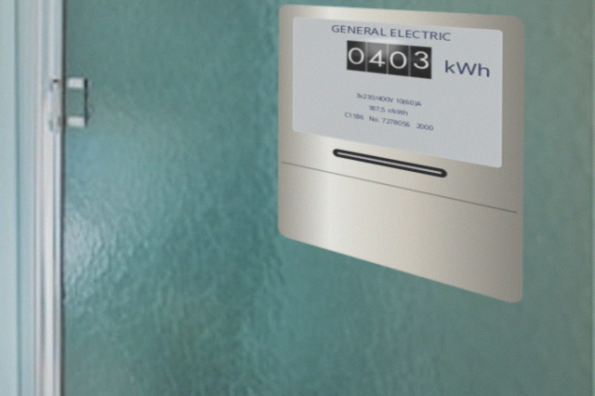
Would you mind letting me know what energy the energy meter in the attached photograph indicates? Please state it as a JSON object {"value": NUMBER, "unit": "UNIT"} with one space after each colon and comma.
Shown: {"value": 403, "unit": "kWh"}
